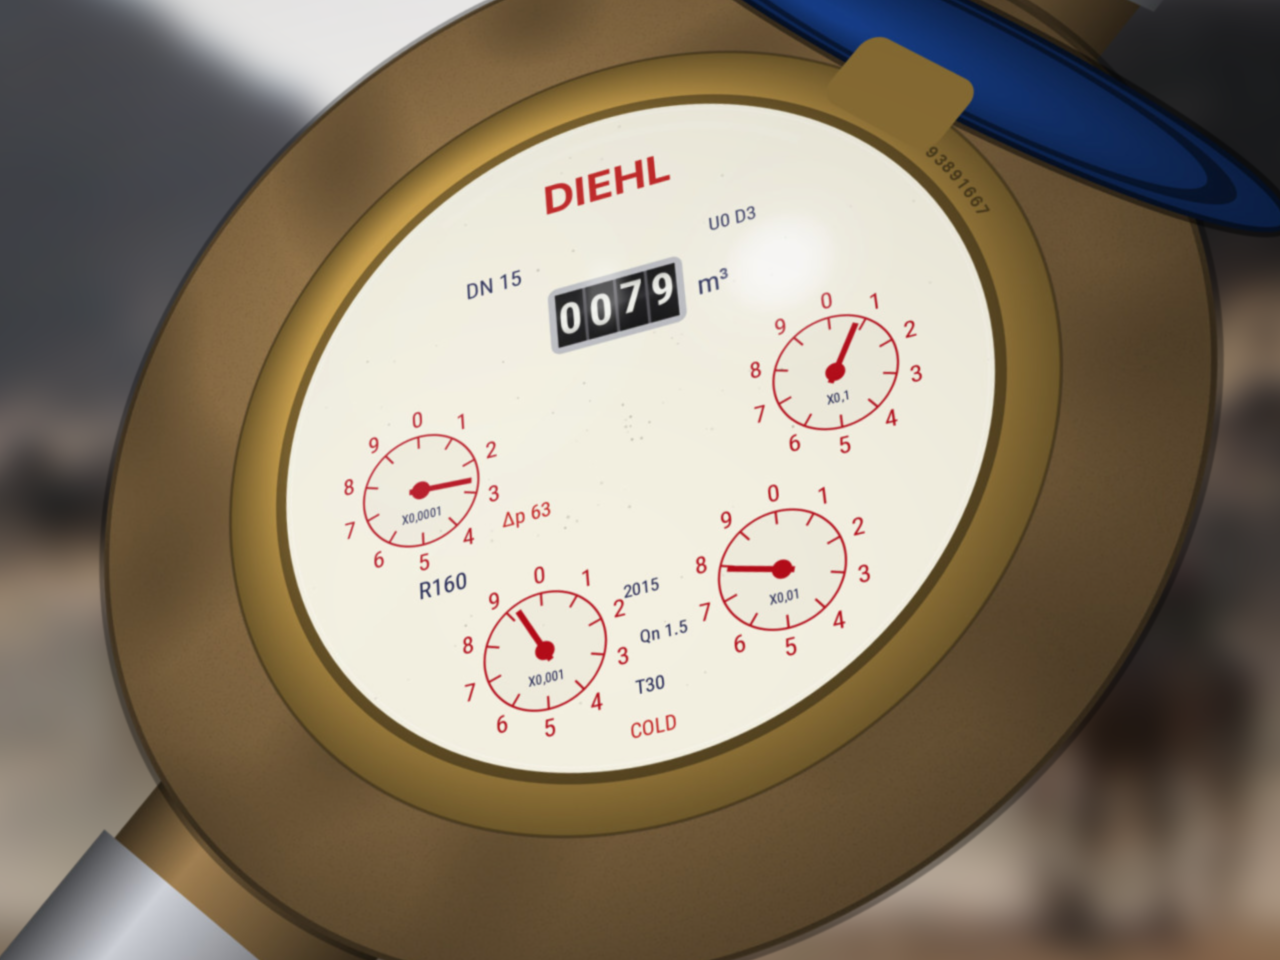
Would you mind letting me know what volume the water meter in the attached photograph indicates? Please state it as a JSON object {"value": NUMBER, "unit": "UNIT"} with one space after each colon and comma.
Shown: {"value": 79.0792, "unit": "m³"}
